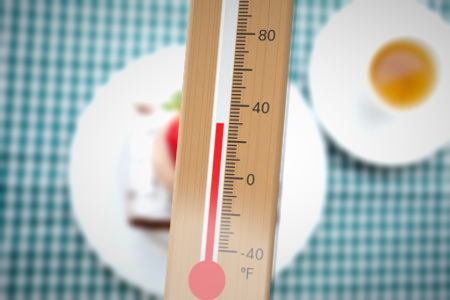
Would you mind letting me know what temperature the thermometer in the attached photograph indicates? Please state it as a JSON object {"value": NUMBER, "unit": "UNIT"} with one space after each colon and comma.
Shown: {"value": 30, "unit": "°F"}
